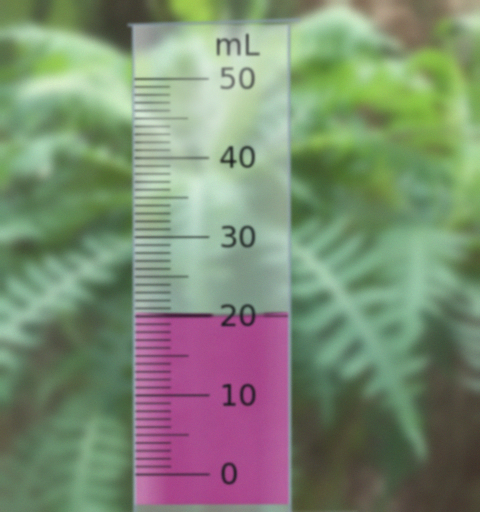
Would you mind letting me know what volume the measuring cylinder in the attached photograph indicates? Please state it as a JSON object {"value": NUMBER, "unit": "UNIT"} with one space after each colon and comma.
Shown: {"value": 20, "unit": "mL"}
